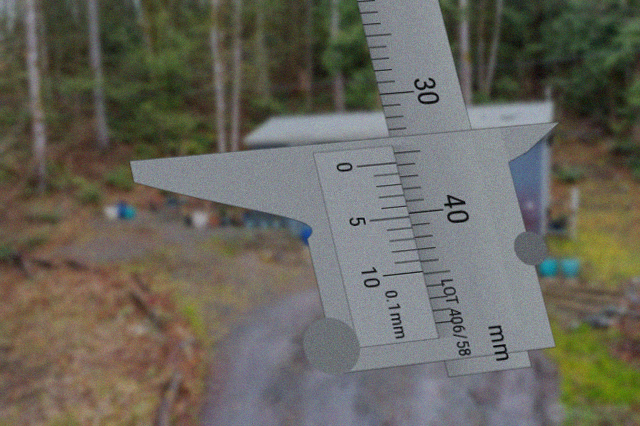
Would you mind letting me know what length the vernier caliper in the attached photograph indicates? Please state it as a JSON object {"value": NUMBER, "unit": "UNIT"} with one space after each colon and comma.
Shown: {"value": 35.8, "unit": "mm"}
